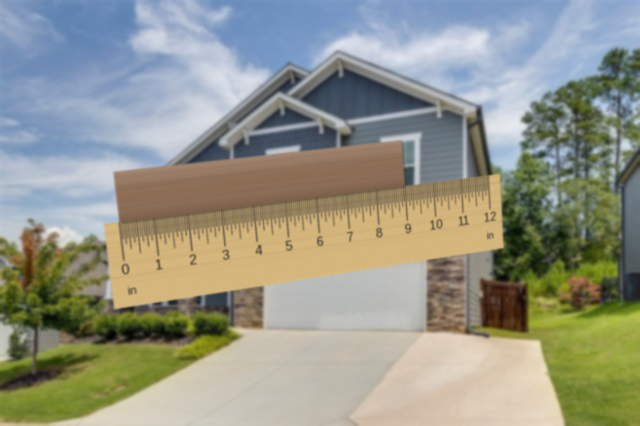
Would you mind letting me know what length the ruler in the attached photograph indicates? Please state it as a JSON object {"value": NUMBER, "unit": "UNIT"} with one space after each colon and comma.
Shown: {"value": 9, "unit": "in"}
